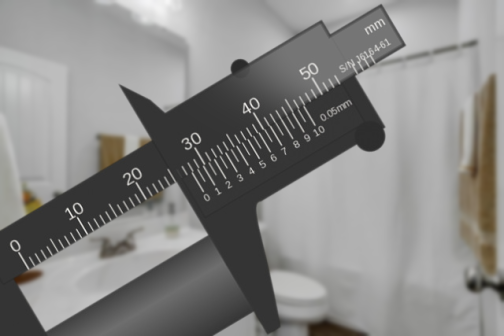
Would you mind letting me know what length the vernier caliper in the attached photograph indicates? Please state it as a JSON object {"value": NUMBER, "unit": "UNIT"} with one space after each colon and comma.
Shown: {"value": 27.8, "unit": "mm"}
